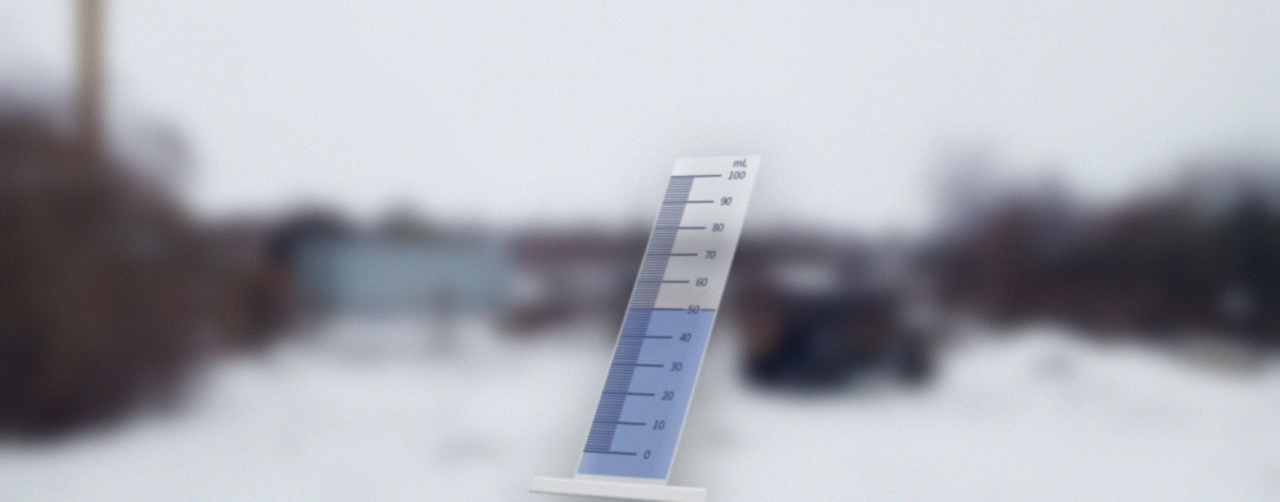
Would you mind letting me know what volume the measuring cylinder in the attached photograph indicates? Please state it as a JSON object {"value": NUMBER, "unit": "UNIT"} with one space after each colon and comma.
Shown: {"value": 50, "unit": "mL"}
